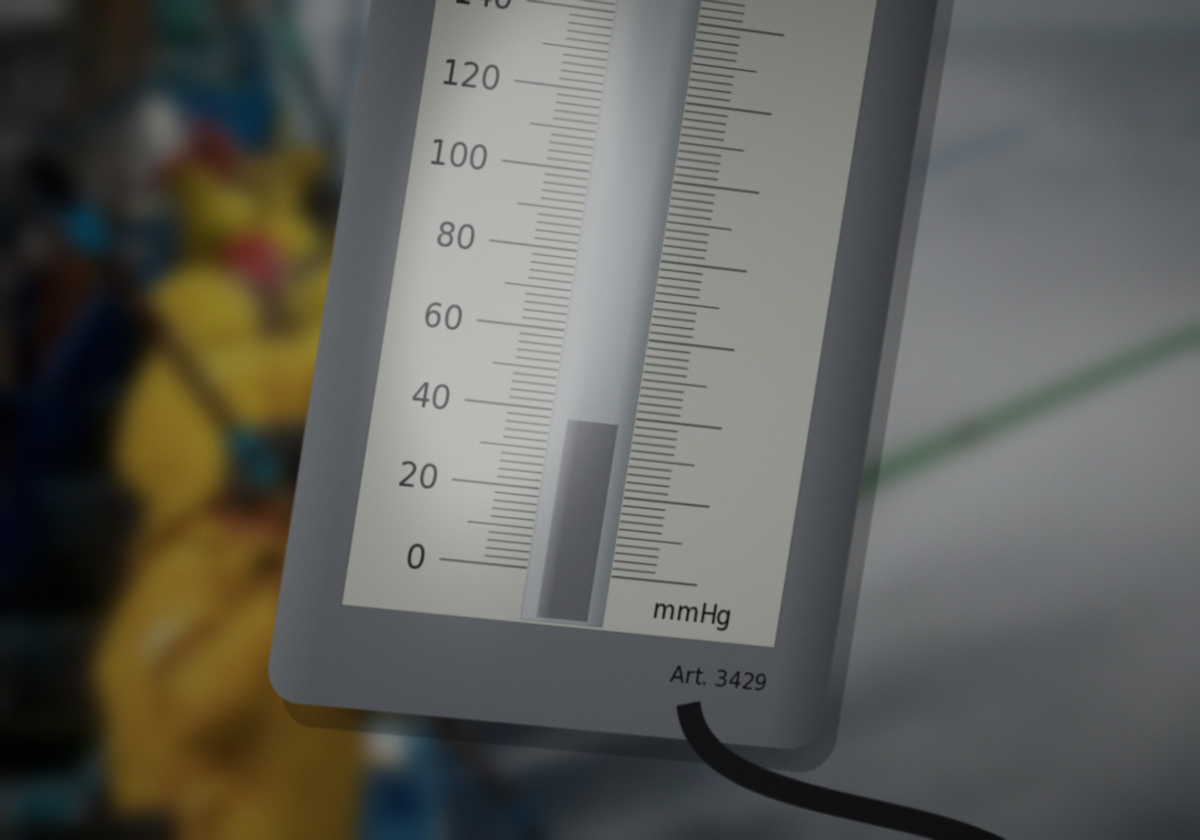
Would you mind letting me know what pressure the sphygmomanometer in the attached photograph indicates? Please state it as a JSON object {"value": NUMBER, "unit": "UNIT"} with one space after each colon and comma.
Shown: {"value": 38, "unit": "mmHg"}
